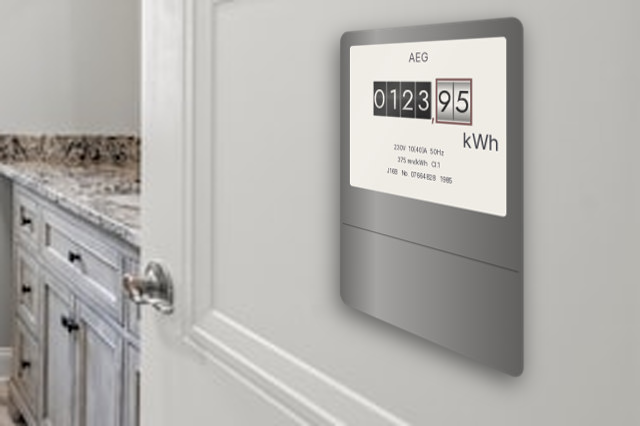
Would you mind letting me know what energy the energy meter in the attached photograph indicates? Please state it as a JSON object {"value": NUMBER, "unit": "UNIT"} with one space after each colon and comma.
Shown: {"value": 123.95, "unit": "kWh"}
